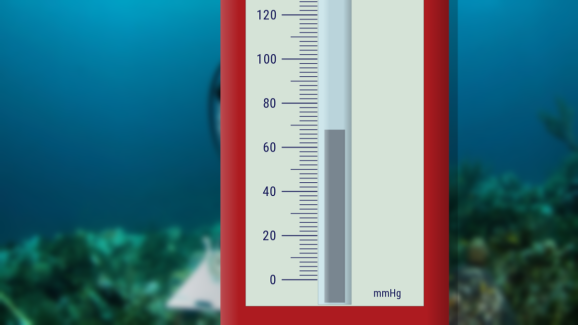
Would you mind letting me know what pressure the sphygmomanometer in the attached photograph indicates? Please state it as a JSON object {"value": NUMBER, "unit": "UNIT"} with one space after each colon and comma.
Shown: {"value": 68, "unit": "mmHg"}
